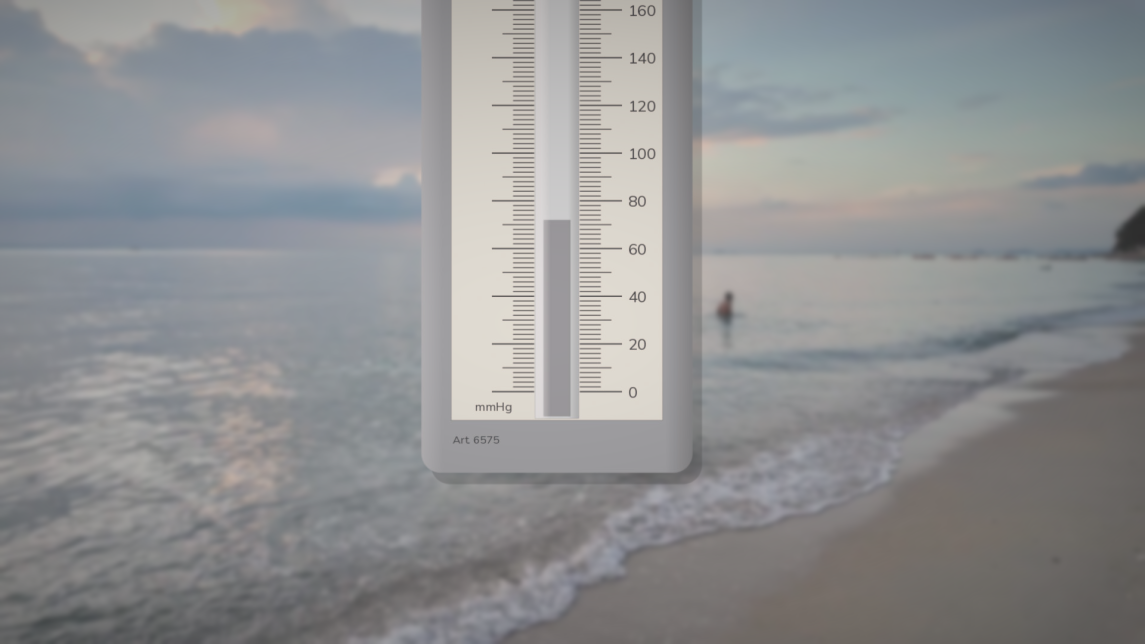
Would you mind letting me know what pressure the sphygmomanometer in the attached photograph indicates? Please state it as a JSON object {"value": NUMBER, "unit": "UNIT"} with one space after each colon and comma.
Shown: {"value": 72, "unit": "mmHg"}
